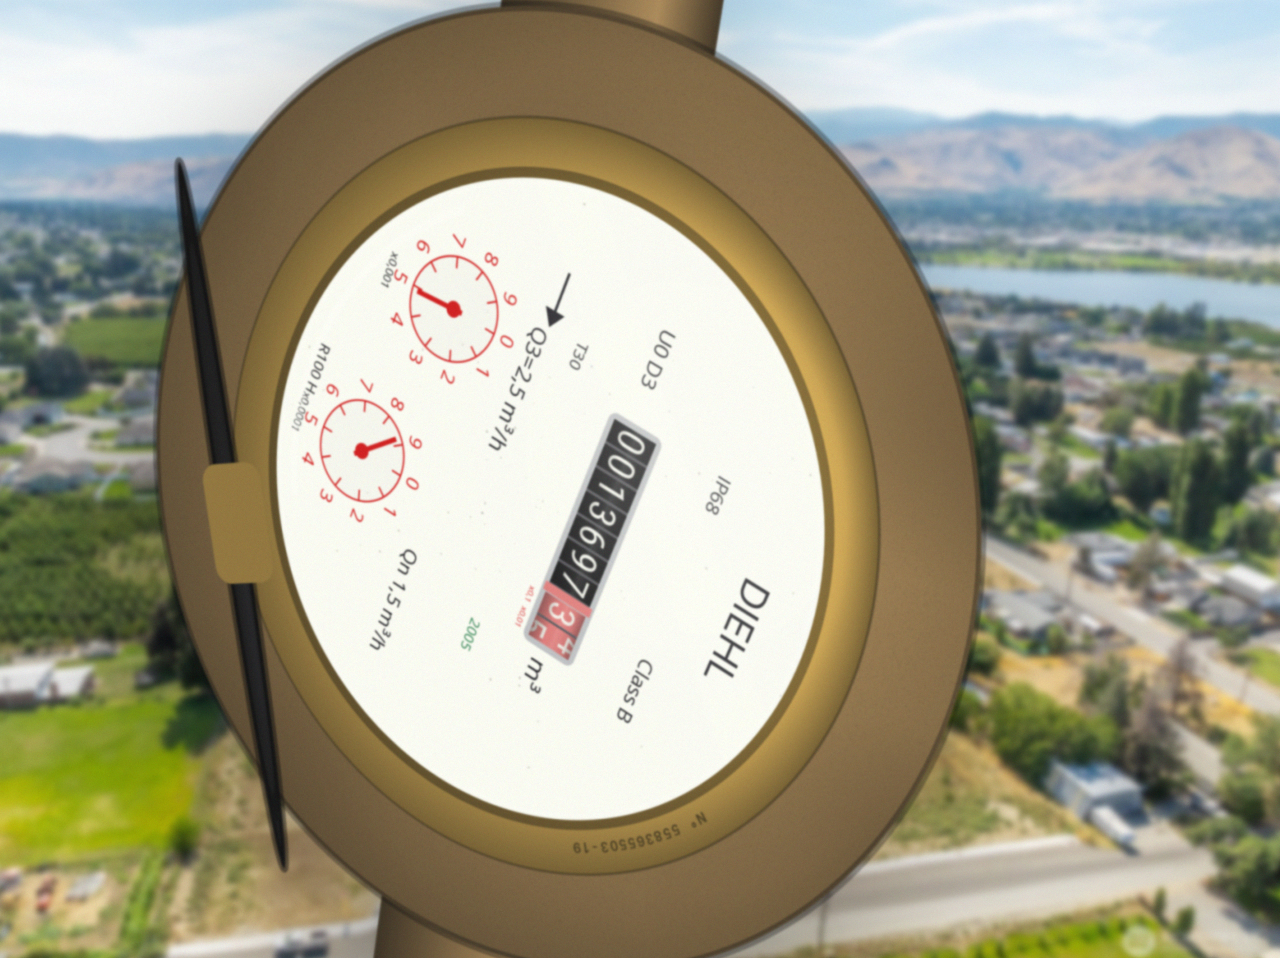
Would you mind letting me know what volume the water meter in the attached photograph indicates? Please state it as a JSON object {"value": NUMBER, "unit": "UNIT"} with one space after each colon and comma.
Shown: {"value": 13697.3448, "unit": "m³"}
